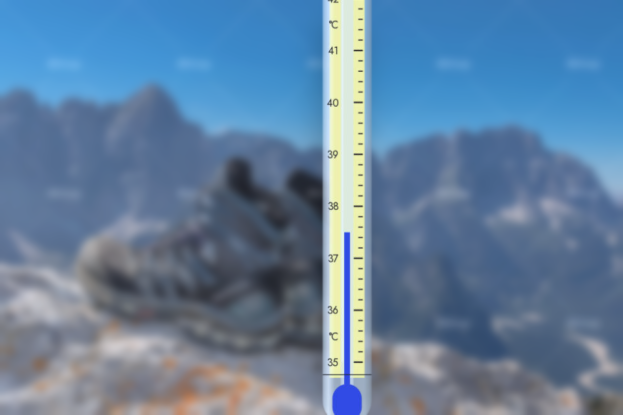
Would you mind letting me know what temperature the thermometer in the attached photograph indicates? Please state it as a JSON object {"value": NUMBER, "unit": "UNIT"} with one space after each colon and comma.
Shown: {"value": 37.5, "unit": "°C"}
